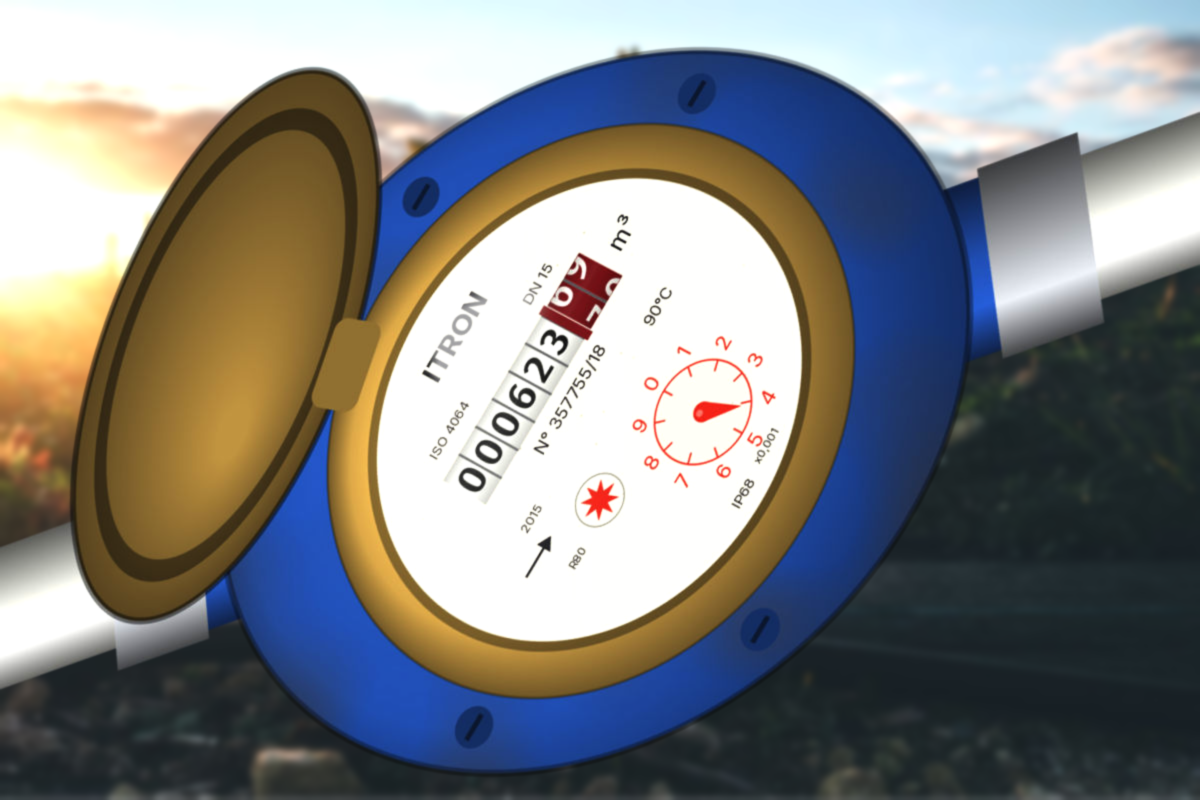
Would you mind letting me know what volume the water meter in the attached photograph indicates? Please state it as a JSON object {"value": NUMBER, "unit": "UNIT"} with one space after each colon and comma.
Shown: {"value": 623.694, "unit": "m³"}
